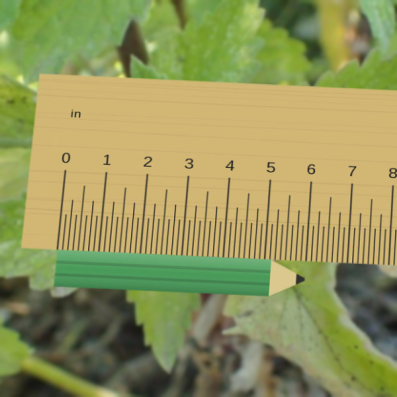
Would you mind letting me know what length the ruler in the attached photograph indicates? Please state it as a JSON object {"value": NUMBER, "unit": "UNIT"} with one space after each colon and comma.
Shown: {"value": 6, "unit": "in"}
